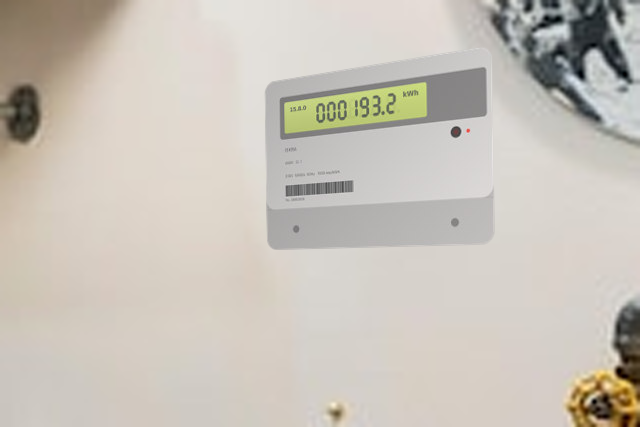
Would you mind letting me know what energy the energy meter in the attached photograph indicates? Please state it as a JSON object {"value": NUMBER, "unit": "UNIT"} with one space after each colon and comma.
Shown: {"value": 193.2, "unit": "kWh"}
